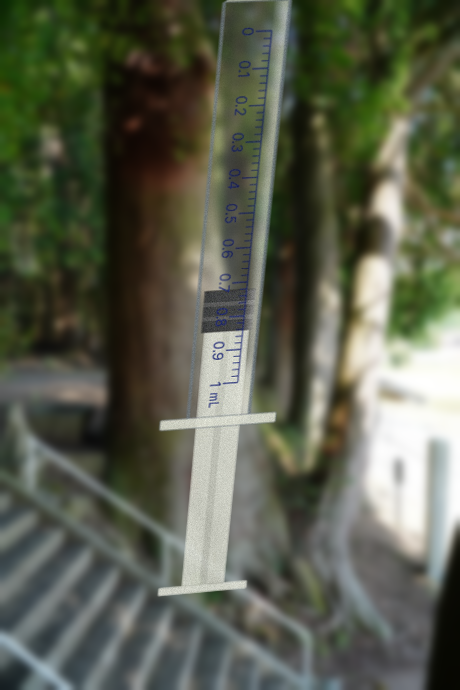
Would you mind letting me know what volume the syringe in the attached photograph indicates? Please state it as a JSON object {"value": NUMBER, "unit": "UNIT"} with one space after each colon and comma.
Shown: {"value": 0.72, "unit": "mL"}
